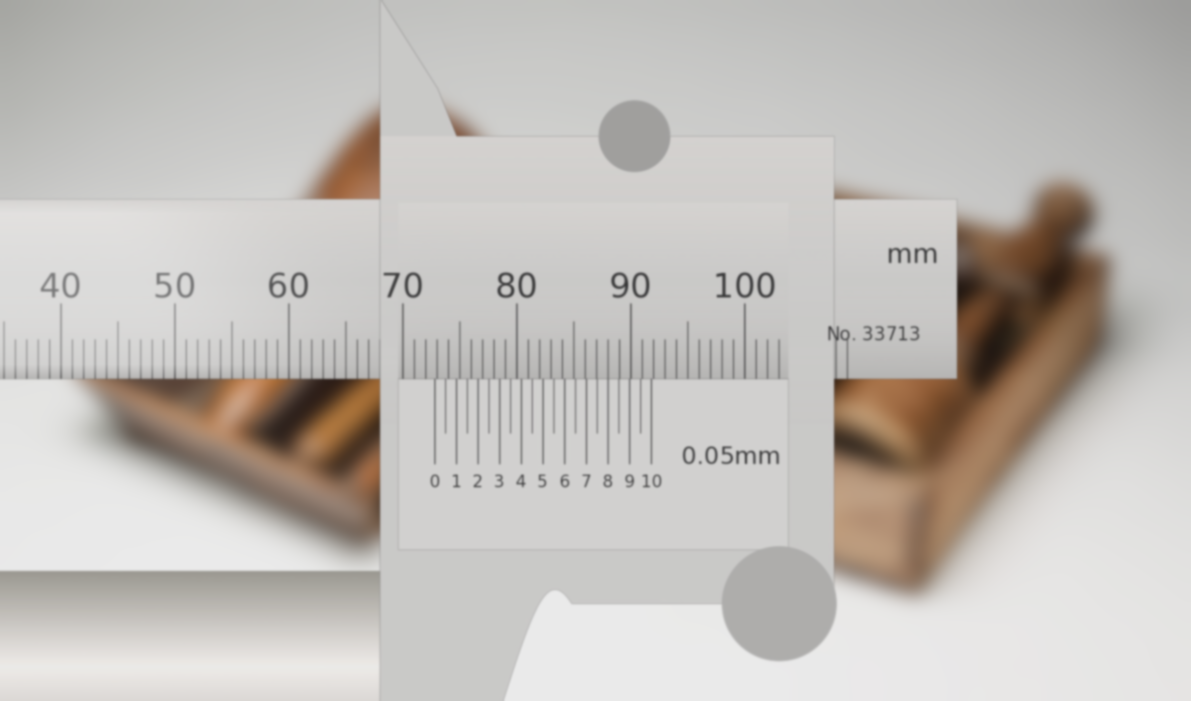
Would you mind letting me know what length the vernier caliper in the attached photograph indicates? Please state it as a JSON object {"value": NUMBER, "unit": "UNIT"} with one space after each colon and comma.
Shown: {"value": 72.8, "unit": "mm"}
